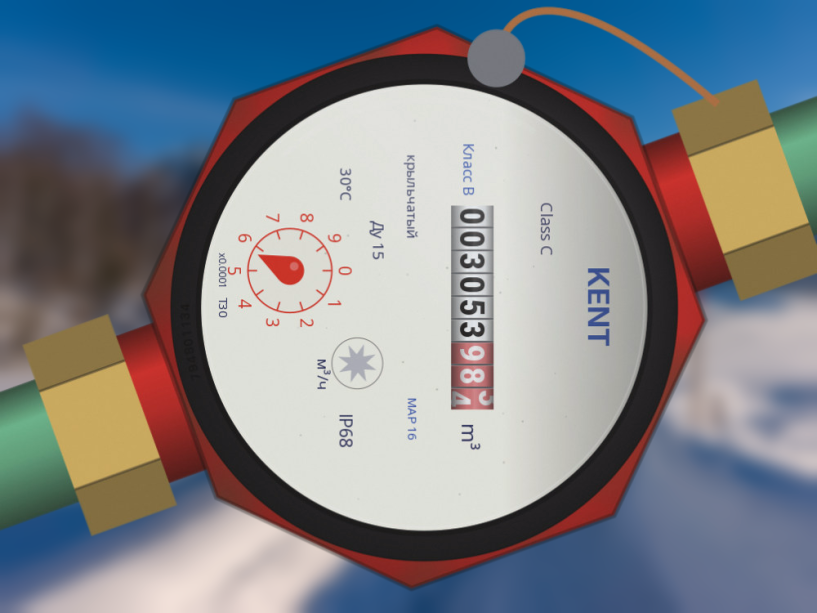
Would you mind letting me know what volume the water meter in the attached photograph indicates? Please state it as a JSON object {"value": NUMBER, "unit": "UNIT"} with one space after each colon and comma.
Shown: {"value": 3053.9835, "unit": "m³"}
